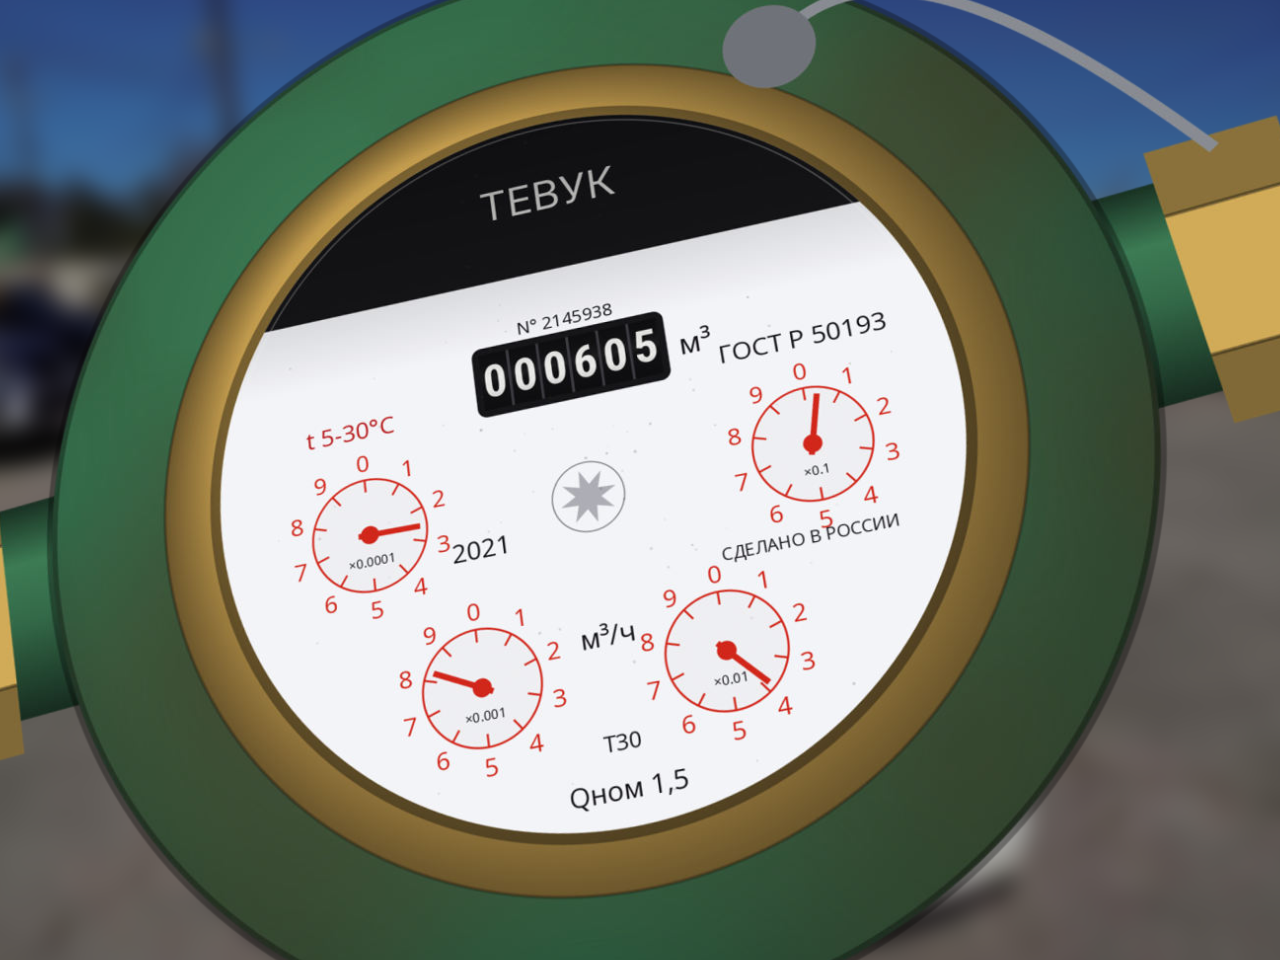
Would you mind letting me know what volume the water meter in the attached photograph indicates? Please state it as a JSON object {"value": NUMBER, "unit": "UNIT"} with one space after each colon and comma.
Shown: {"value": 605.0382, "unit": "m³"}
